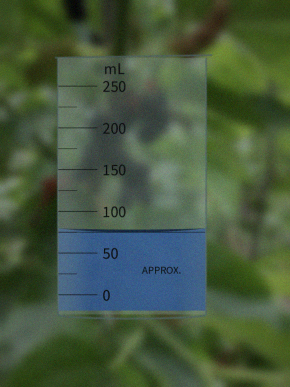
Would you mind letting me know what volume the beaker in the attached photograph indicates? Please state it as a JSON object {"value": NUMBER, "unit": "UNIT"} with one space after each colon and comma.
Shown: {"value": 75, "unit": "mL"}
